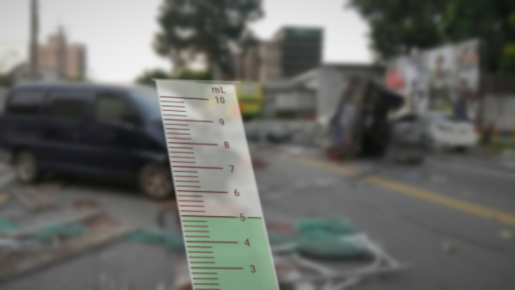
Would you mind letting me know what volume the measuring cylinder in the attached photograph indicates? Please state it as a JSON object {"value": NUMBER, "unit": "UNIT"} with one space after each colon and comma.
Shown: {"value": 5, "unit": "mL"}
